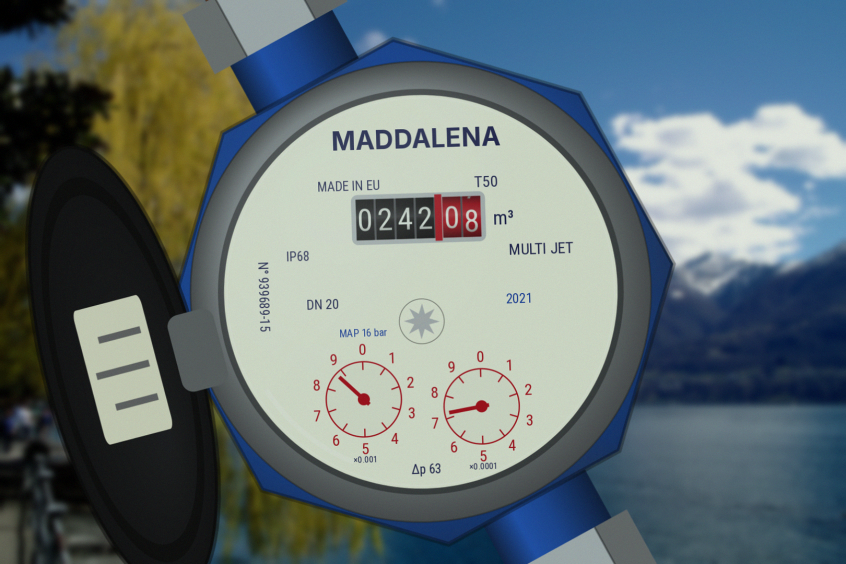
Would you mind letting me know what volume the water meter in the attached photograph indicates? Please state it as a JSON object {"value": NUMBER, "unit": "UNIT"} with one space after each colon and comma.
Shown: {"value": 242.0787, "unit": "m³"}
